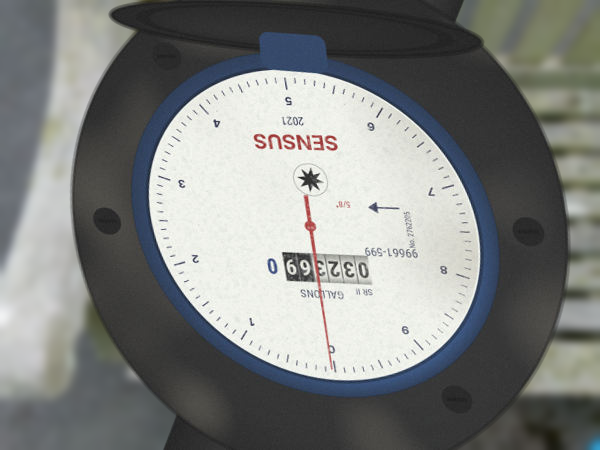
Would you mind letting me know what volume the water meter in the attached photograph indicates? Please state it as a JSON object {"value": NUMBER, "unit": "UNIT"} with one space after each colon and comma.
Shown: {"value": 323690.0, "unit": "gal"}
